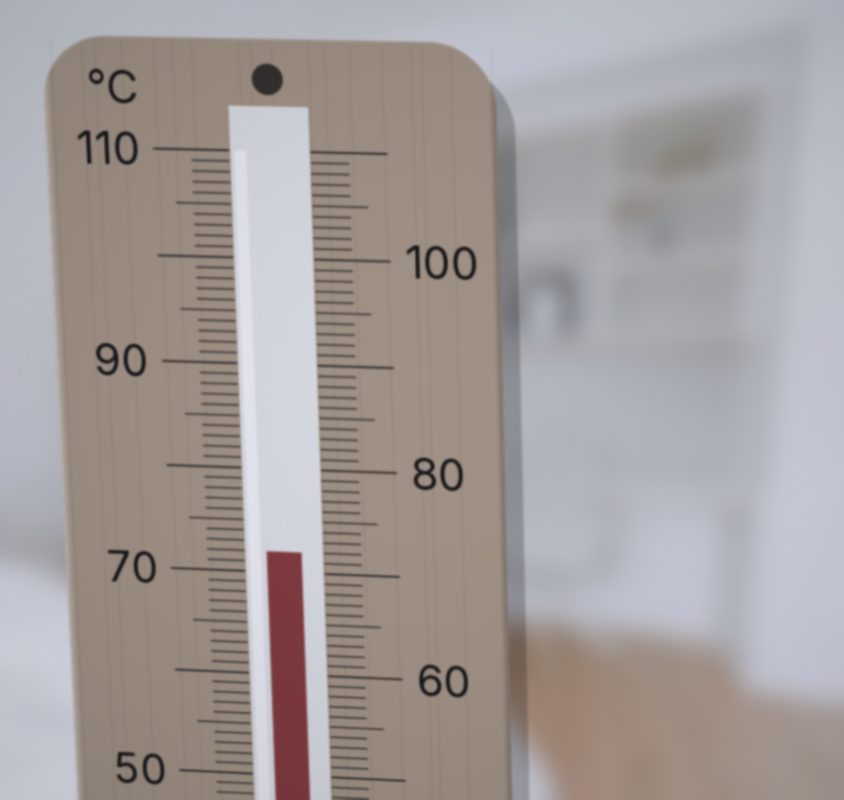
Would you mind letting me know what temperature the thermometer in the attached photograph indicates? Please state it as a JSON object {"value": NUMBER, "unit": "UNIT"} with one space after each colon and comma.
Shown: {"value": 72, "unit": "°C"}
